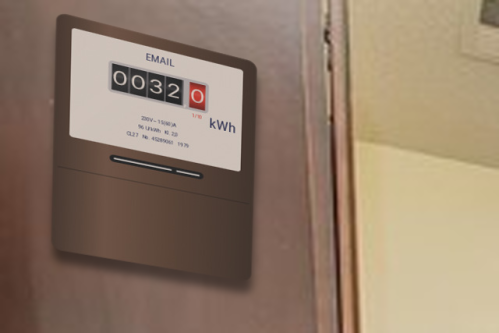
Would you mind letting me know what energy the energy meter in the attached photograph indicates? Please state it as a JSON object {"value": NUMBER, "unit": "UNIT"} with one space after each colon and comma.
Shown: {"value": 32.0, "unit": "kWh"}
